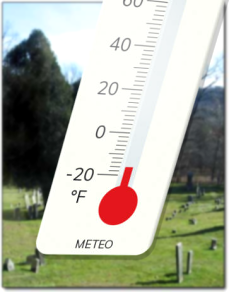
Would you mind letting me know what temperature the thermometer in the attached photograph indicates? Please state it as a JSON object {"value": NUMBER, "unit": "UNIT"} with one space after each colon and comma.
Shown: {"value": -16, "unit": "°F"}
